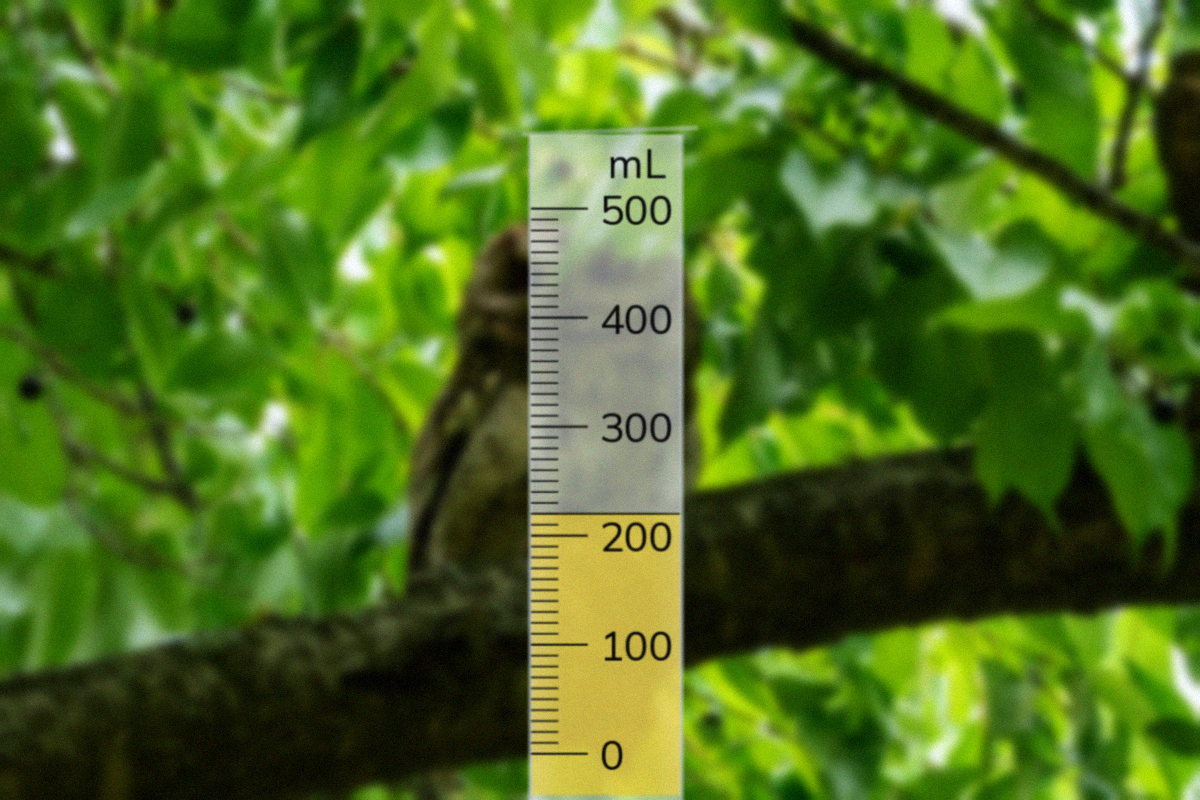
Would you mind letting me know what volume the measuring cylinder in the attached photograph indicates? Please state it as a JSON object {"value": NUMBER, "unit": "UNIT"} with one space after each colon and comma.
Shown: {"value": 220, "unit": "mL"}
